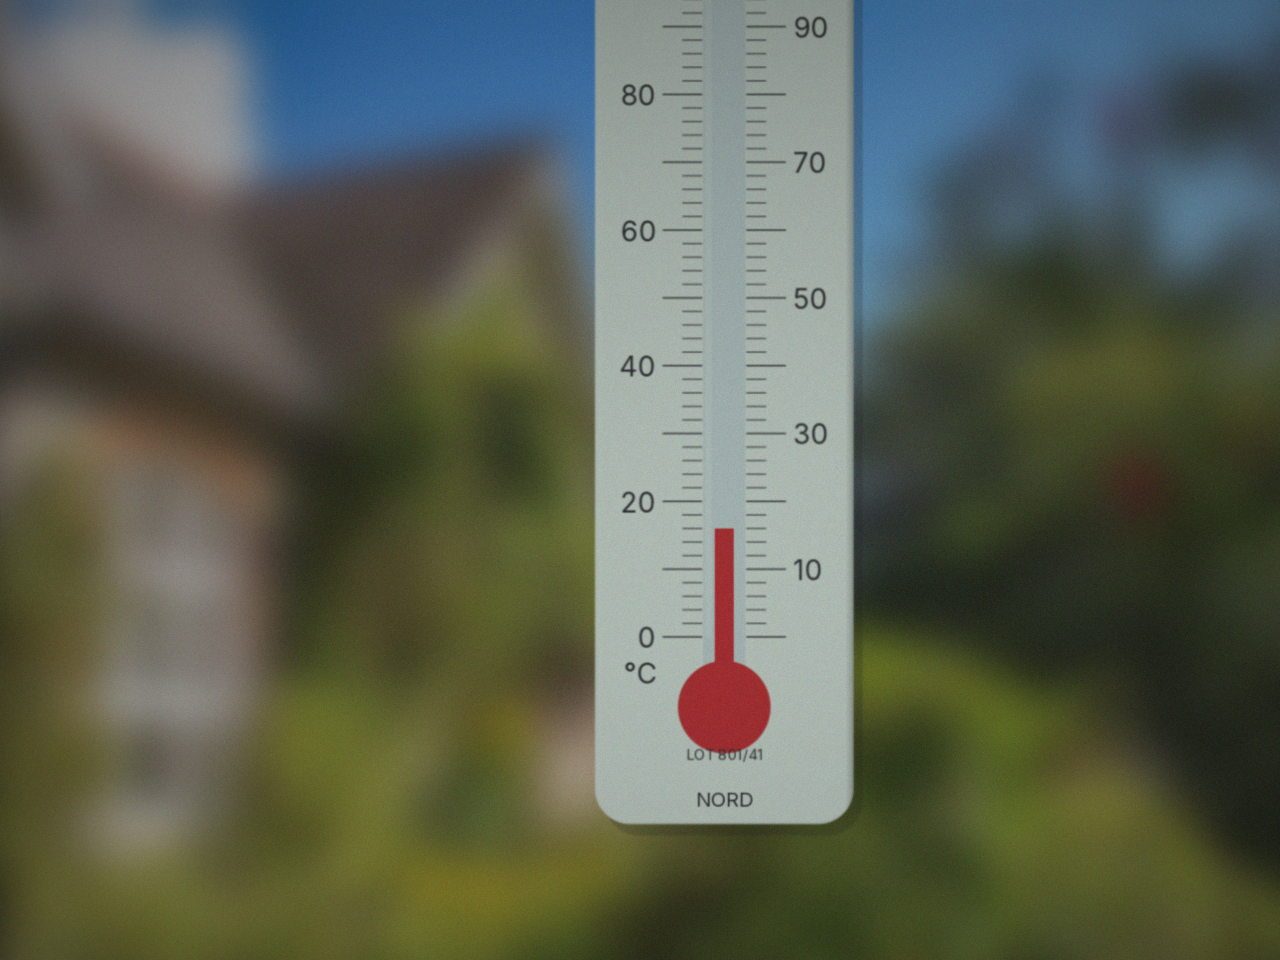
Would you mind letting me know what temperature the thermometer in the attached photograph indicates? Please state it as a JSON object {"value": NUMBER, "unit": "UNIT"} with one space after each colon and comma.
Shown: {"value": 16, "unit": "°C"}
